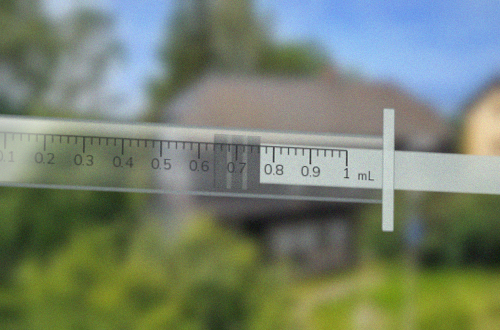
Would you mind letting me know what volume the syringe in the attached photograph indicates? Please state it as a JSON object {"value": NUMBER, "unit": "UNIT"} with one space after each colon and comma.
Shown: {"value": 0.64, "unit": "mL"}
